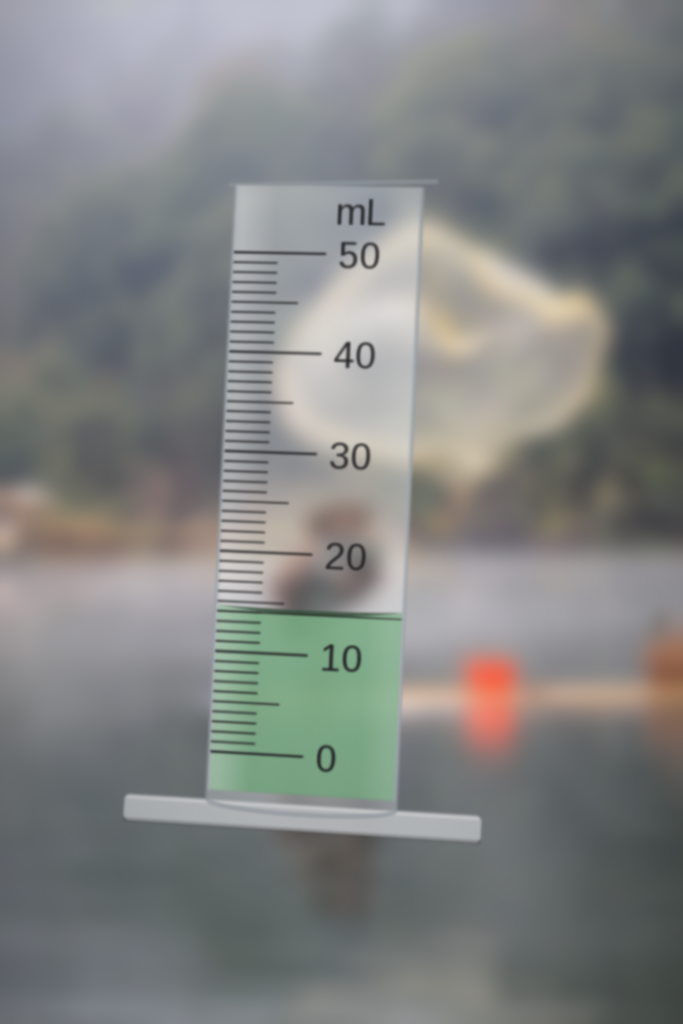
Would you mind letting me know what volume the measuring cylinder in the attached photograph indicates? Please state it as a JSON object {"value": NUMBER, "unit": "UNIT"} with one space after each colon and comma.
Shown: {"value": 14, "unit": "mL"}
